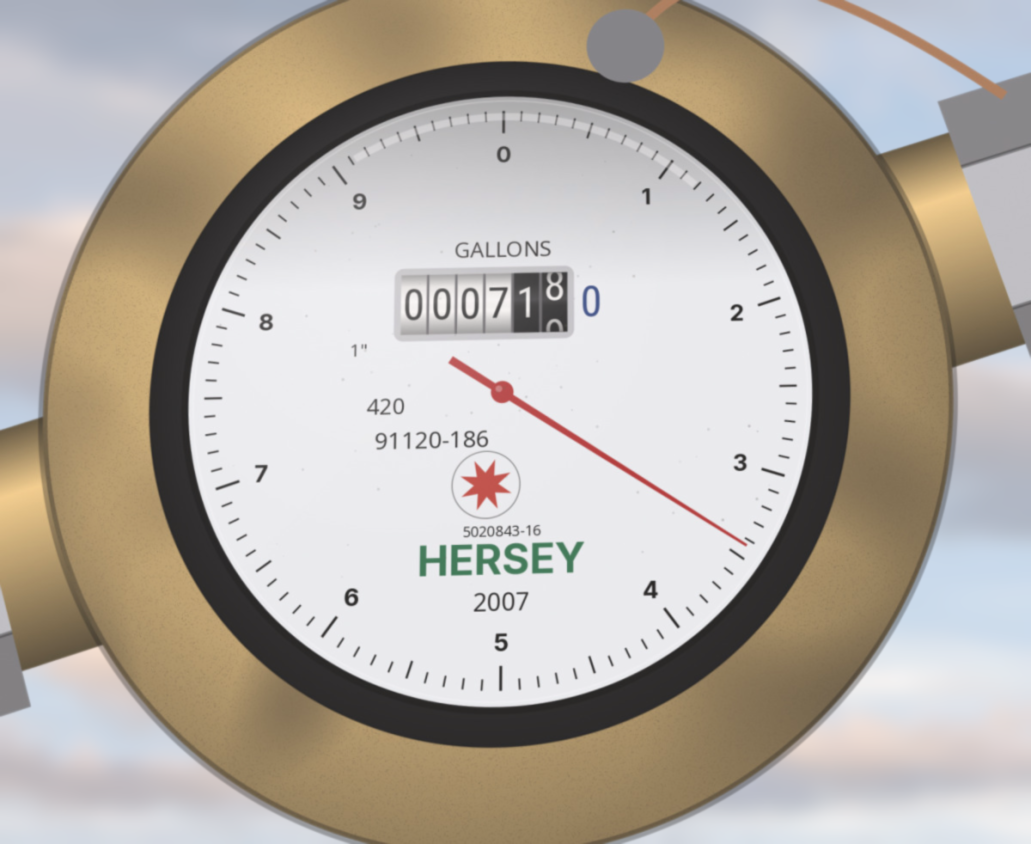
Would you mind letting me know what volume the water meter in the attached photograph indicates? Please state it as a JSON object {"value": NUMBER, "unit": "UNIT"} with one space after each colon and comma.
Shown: {"value": 7183.4, "unit": "gal"}
